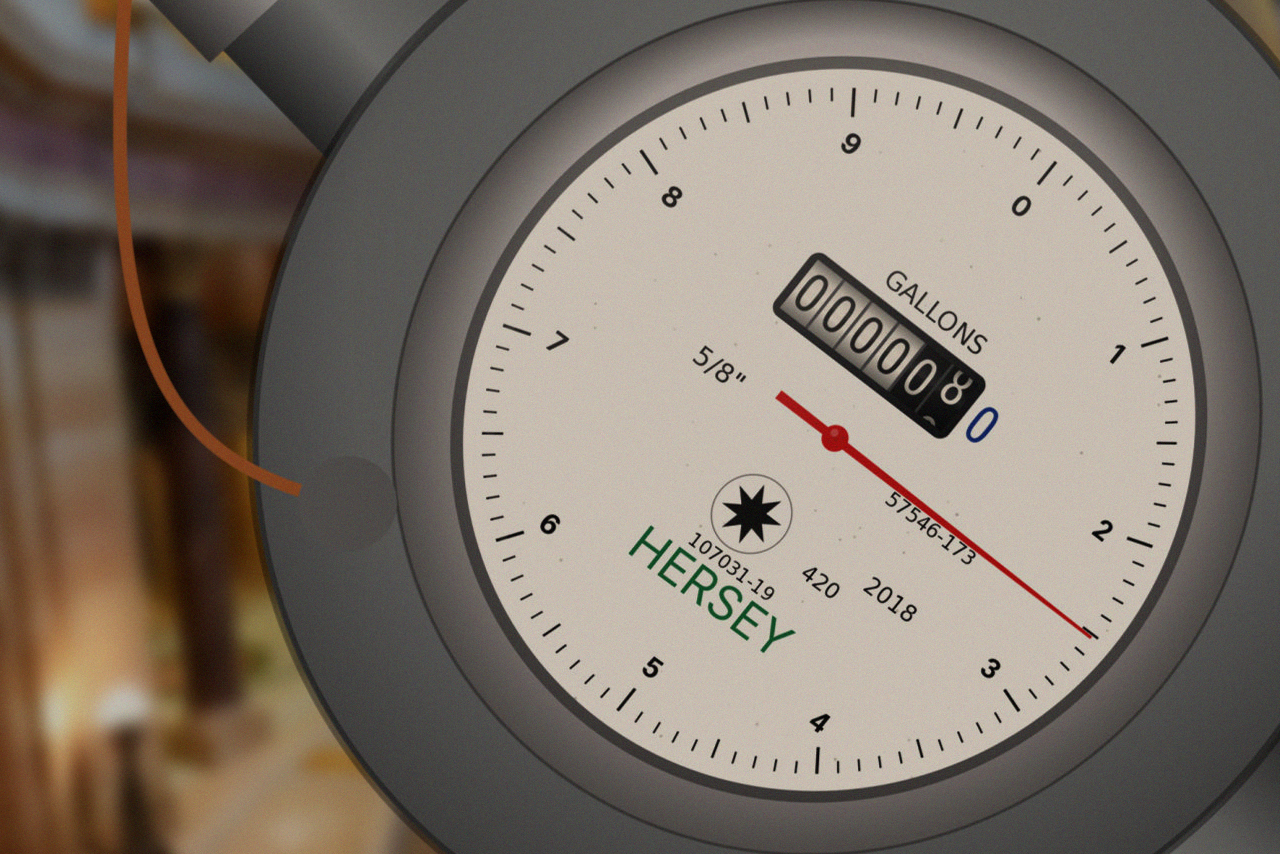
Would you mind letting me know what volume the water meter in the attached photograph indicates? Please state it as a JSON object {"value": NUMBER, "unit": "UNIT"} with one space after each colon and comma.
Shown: {"value": 82.5, "unit": "gal"}
